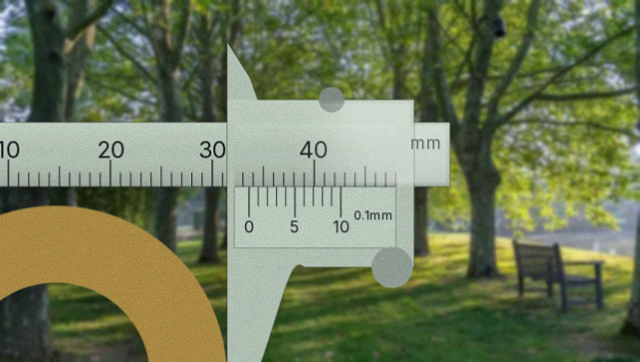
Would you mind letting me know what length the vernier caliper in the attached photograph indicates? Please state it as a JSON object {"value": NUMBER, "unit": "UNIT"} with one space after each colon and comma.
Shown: {"value": 33.6, "unit": "mm"}
